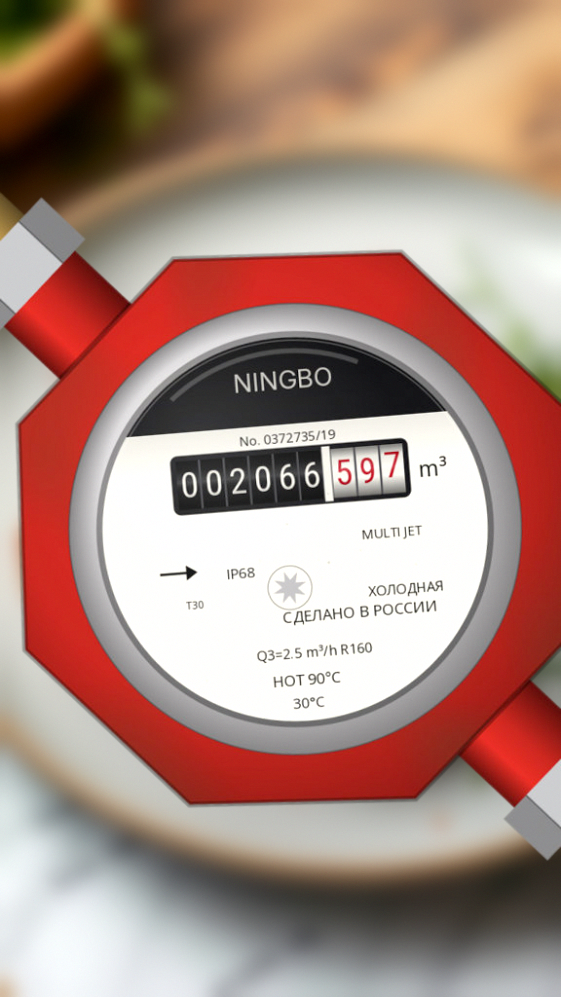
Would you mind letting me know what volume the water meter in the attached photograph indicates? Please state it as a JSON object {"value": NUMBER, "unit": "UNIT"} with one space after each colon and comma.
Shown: {"value": 2066.597, "unit": "m³"}
